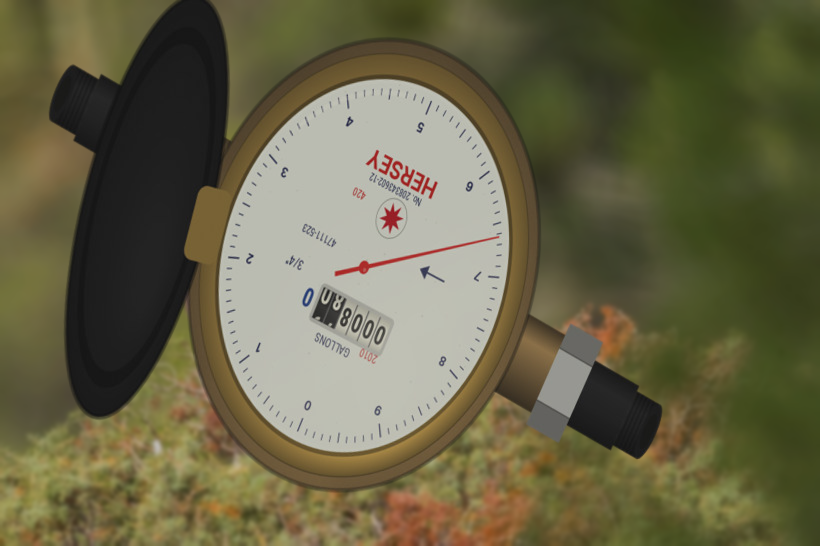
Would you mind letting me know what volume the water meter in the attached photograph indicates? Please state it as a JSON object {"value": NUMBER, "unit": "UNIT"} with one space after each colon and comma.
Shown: {"value": 8796.6, "unit": "gal"}
